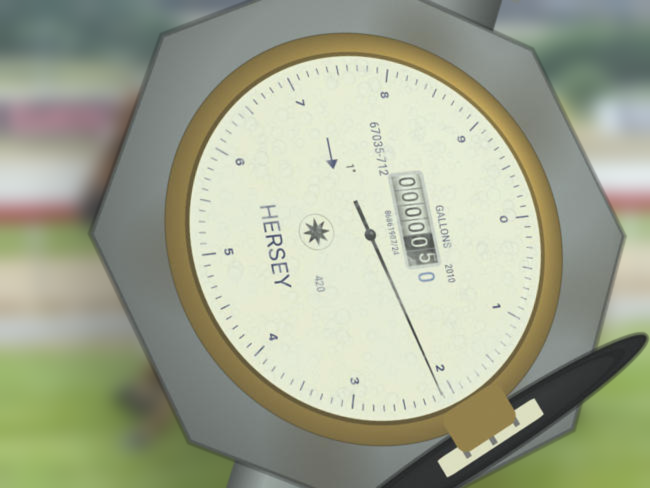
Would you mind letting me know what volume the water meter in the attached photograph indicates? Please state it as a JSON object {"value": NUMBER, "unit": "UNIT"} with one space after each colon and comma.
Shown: {"value": 52.1, "unit": "gal"}
